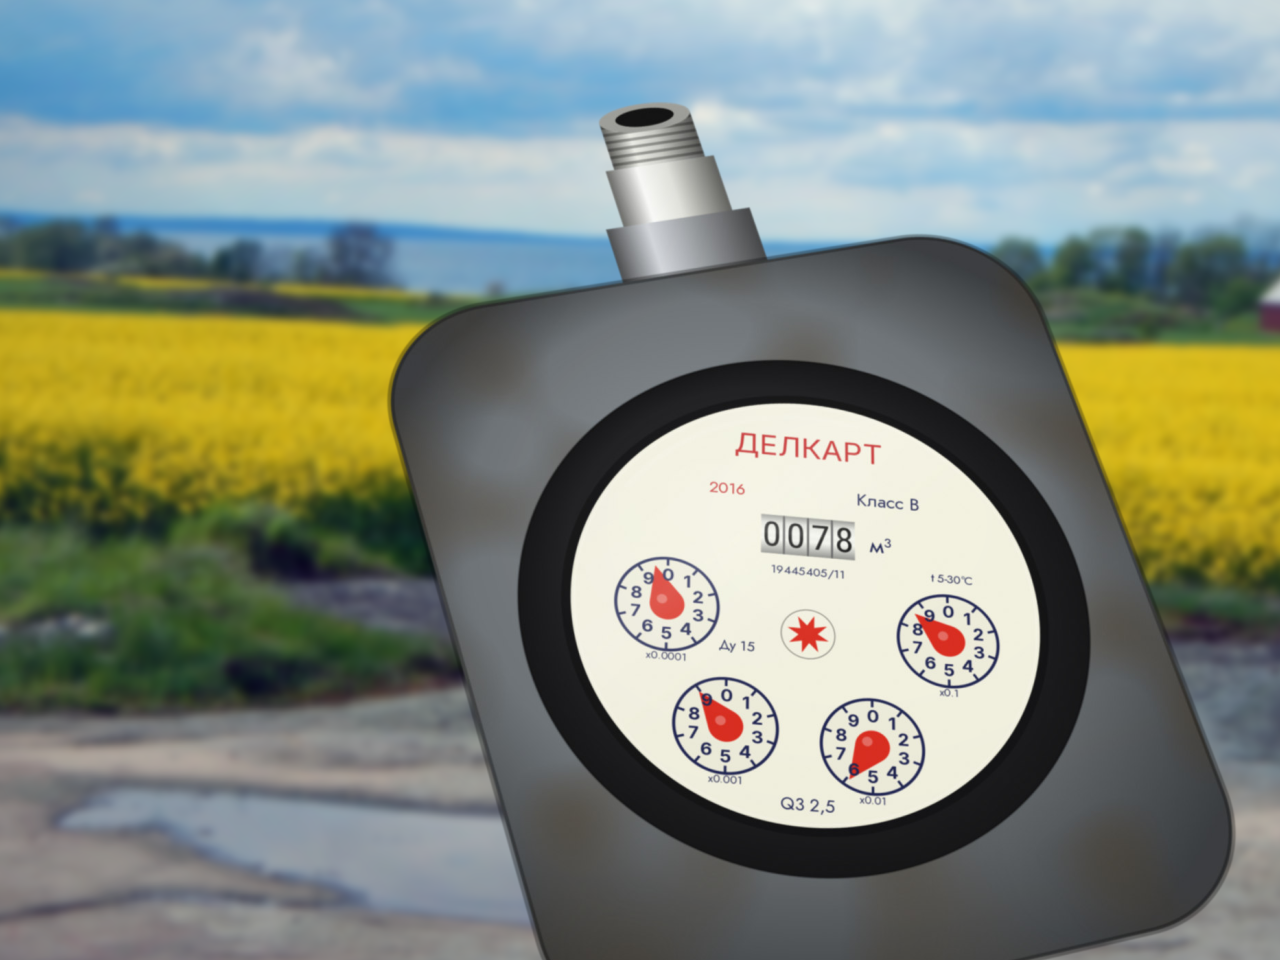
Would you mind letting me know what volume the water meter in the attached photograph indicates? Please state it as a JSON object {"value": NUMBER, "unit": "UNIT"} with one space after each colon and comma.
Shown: {"value": 78.8589, "unit": "m³"}
